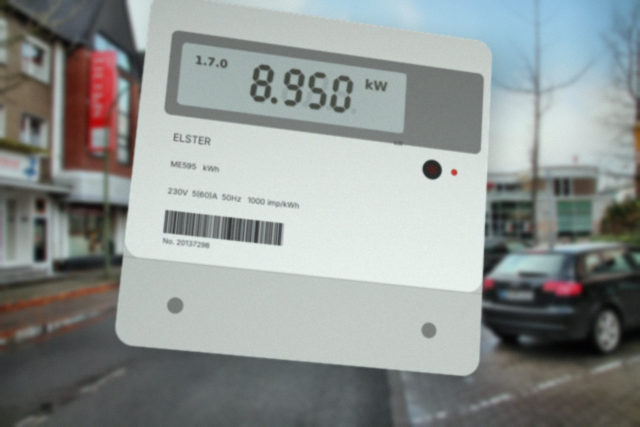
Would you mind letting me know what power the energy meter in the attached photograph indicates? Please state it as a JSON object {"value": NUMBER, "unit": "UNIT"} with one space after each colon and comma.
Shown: {"value": 8.950, "unit": "kW"}
